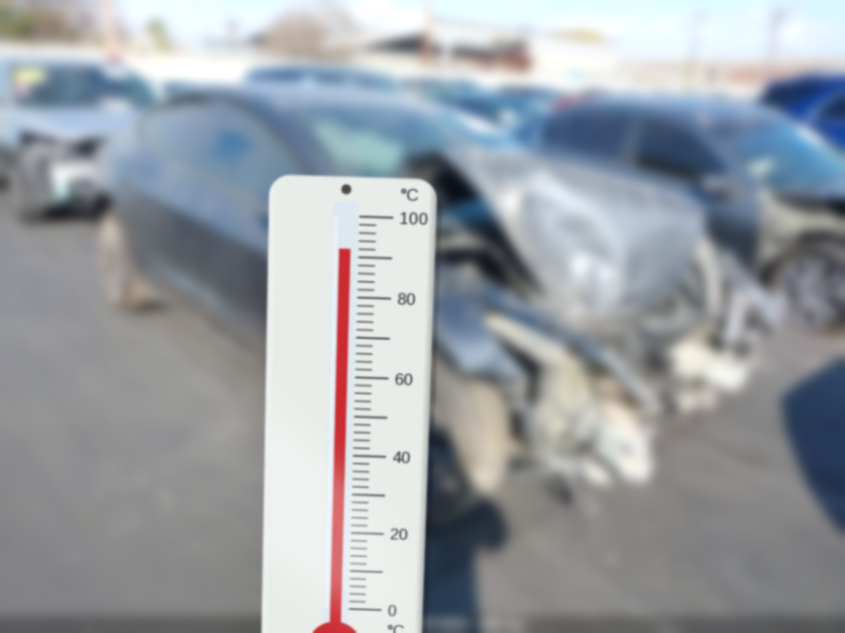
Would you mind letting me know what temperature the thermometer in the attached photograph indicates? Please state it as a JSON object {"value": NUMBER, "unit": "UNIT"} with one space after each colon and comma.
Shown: {"value": 92, "unit": "°C"}
